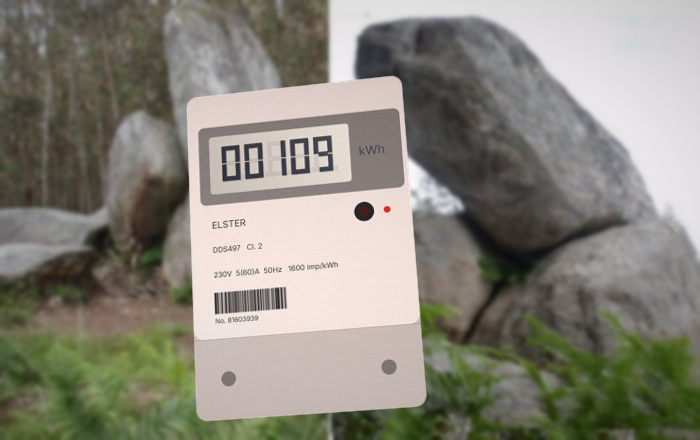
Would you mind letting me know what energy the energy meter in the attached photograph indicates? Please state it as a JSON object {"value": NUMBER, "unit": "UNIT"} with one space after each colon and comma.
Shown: {"value": 109, "unit": "kWh"}
